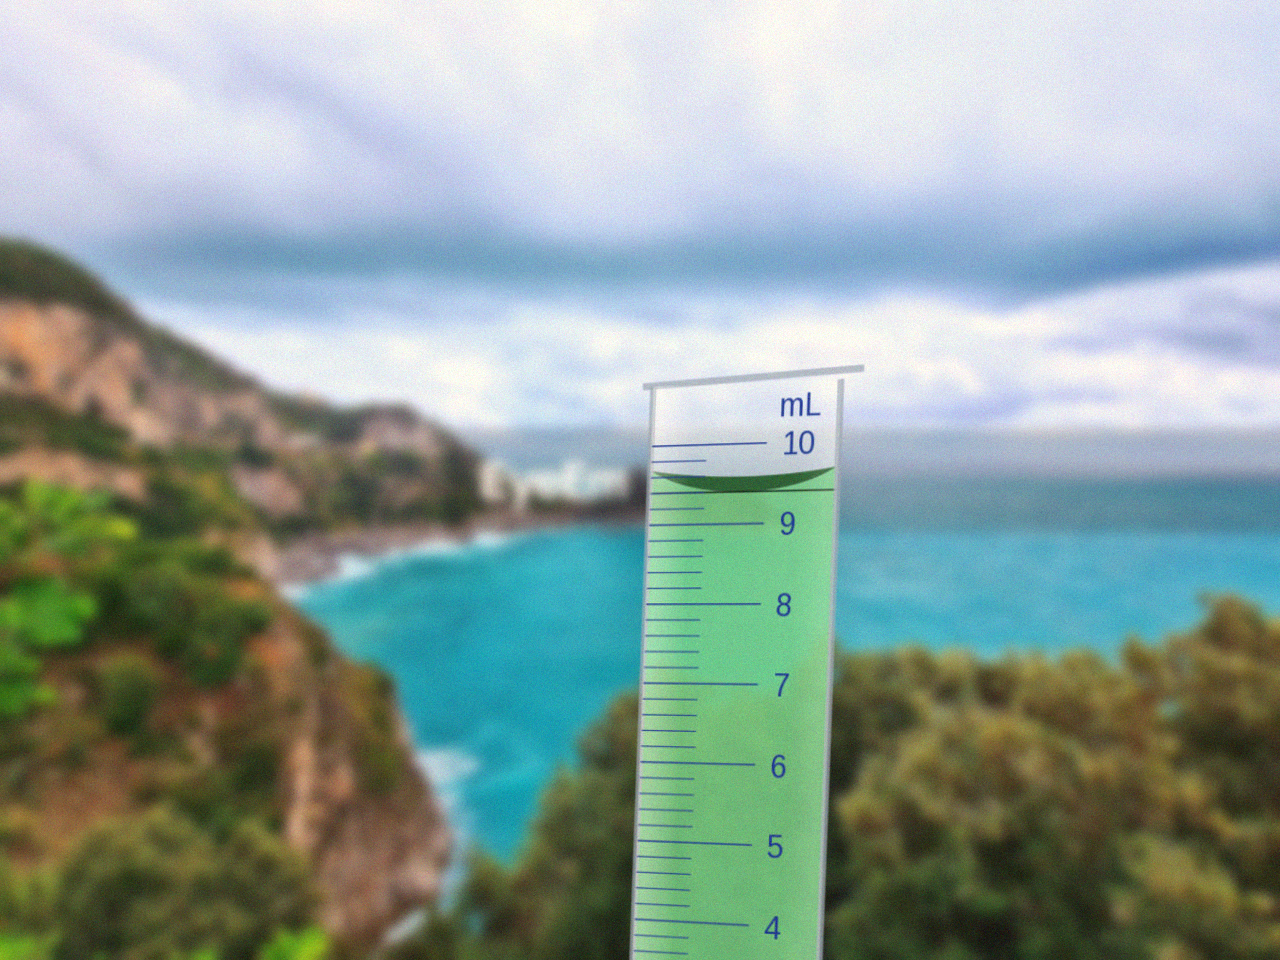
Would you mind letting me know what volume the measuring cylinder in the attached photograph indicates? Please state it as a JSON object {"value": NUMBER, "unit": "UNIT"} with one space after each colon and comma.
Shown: {"value": 9.4, "unit": "mL"}
